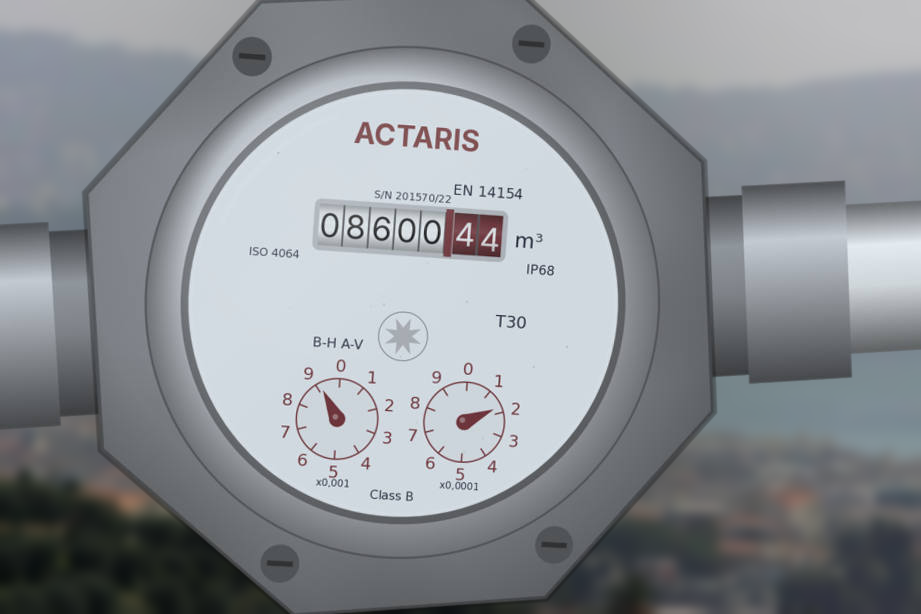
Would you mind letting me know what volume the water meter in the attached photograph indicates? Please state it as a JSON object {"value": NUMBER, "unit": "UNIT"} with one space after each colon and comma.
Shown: {"value": 8600.4391, "unit": "m³"}
